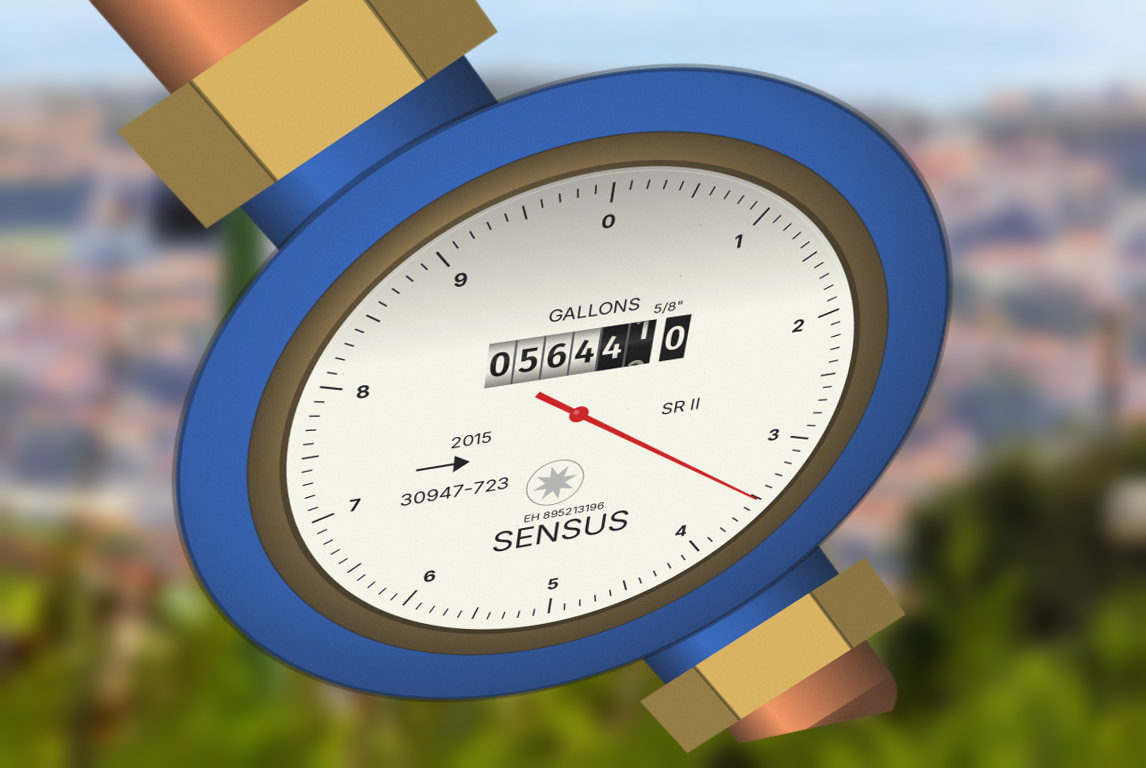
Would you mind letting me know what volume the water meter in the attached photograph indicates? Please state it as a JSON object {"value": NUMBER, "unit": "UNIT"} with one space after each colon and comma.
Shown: {"value": 564413.5, "unit": "gal"}
